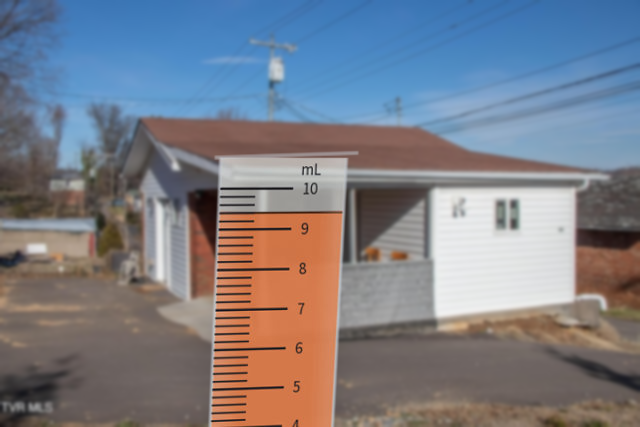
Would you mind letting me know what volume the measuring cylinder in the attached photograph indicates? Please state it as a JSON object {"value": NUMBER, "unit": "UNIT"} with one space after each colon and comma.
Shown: {"value": 9.4, "unit": "mL"}
